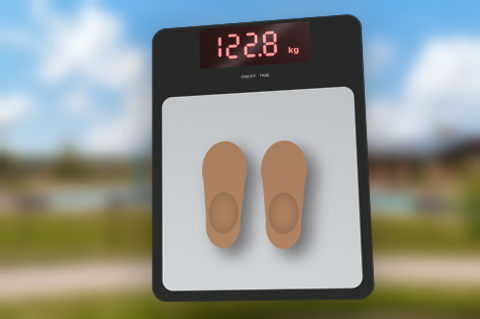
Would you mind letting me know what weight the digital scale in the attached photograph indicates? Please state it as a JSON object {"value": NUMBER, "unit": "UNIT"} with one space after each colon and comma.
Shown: {"value": 122.8, "unit": "kg"}
